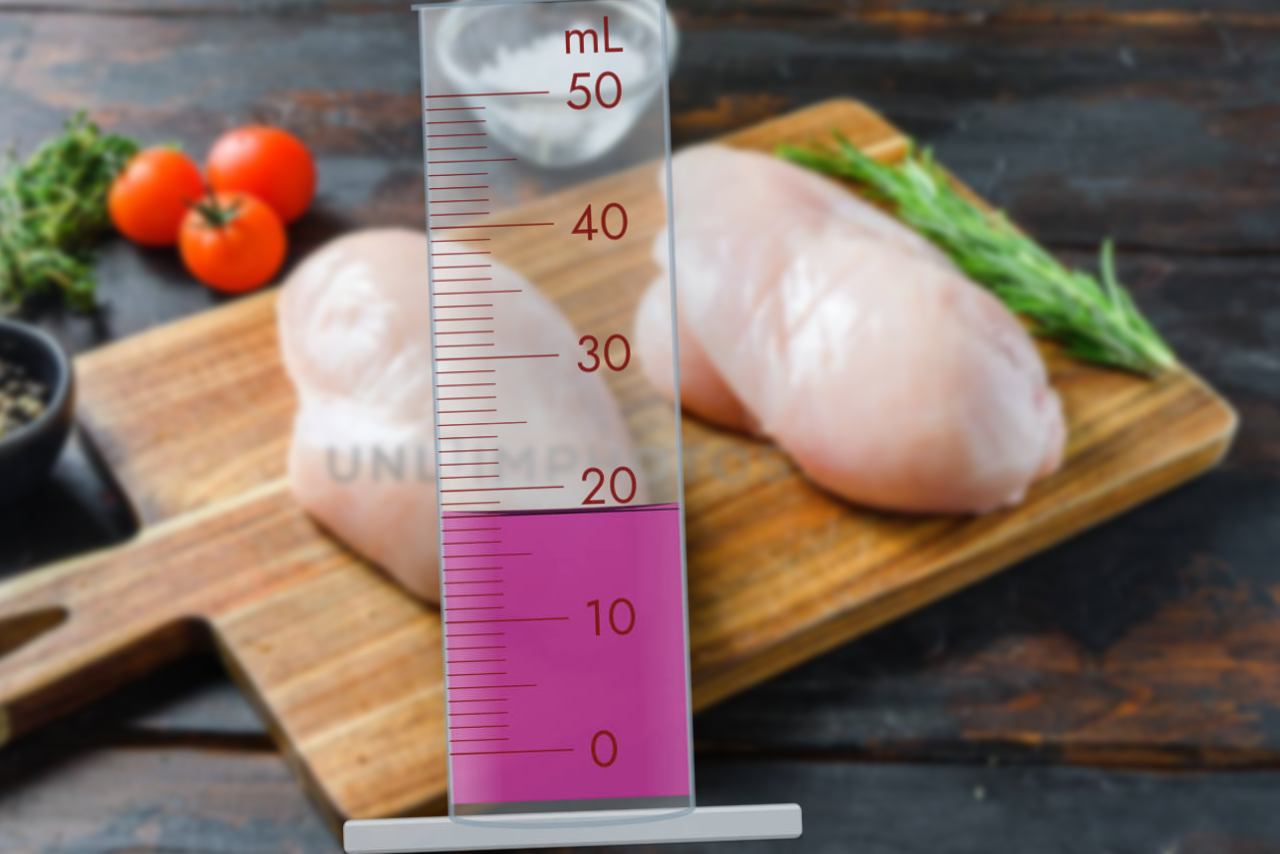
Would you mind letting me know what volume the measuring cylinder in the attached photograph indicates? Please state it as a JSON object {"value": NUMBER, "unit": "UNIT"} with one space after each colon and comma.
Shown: {"value": 18, "unit": "mL"}
